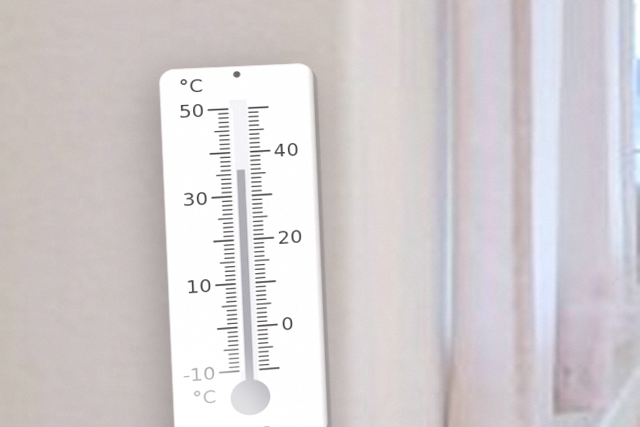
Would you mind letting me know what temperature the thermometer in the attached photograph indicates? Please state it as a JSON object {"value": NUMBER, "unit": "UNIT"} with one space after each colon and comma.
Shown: {"value": 36, "unit": "°C"}
